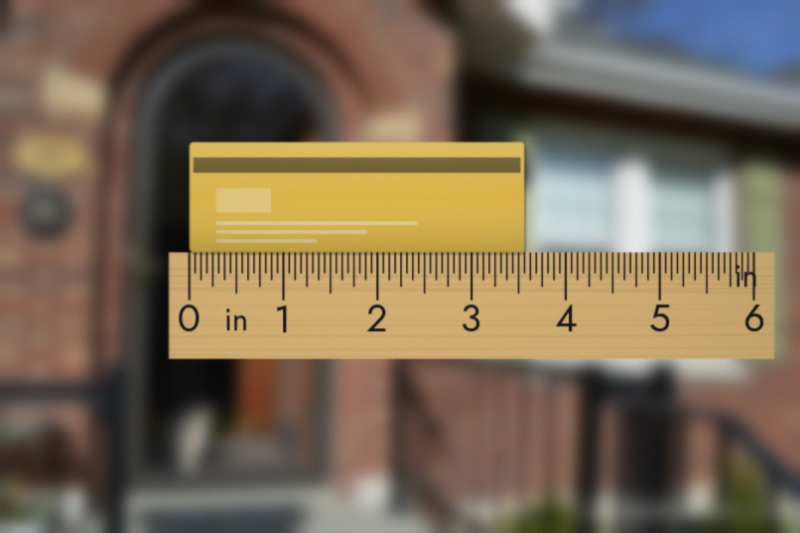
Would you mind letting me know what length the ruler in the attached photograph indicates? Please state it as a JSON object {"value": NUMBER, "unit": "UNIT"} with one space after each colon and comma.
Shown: {"value": 3.5625, "unit": "in"}
